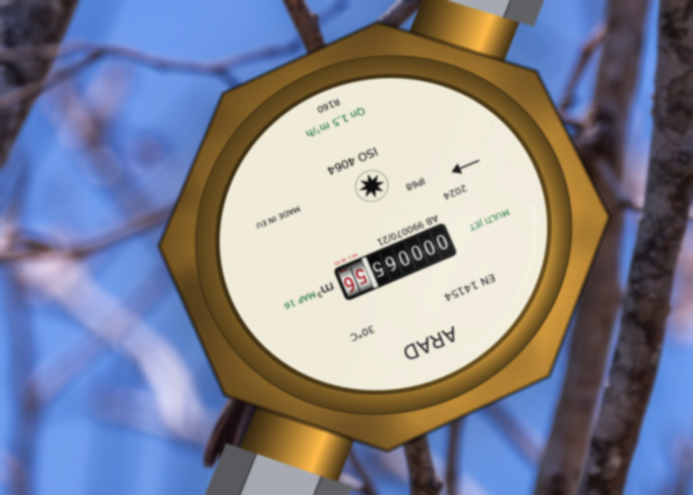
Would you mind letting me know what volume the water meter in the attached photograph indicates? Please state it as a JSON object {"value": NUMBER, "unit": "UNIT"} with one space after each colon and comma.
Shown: {"value": 65.56, "unit": "m³"}
